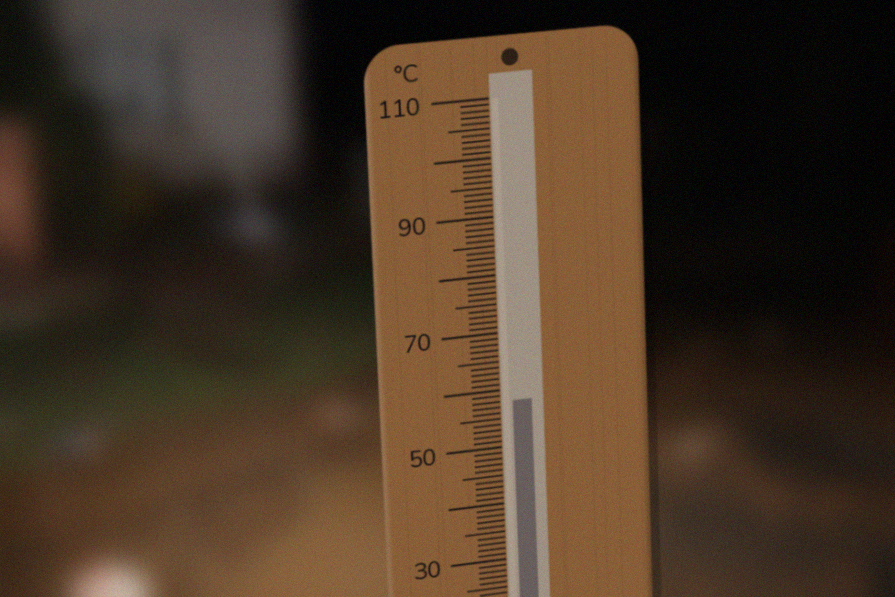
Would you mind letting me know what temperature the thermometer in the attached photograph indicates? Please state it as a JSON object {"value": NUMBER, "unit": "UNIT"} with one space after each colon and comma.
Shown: {"value": 58, "unit": "°C"}
